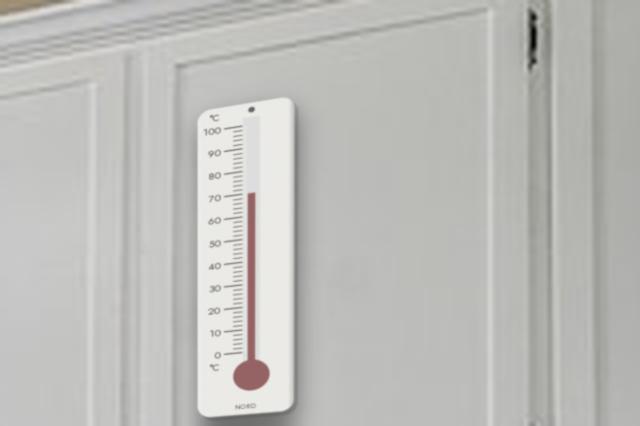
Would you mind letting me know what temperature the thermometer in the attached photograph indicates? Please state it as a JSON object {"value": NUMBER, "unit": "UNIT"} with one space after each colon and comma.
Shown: {"value": 70, "unit": "°C"}
